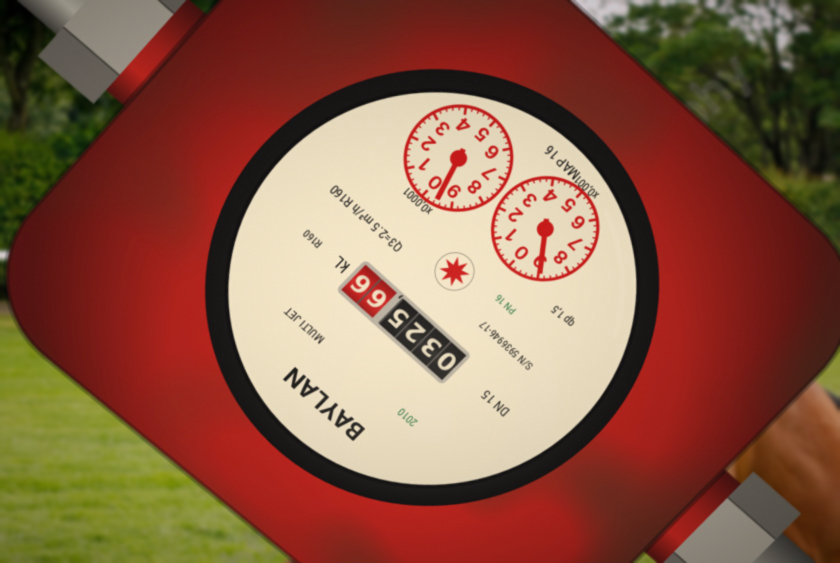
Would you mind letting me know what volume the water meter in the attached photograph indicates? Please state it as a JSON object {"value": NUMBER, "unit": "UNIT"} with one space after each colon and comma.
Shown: {"value": 325.6689, "unit": "kL"}
